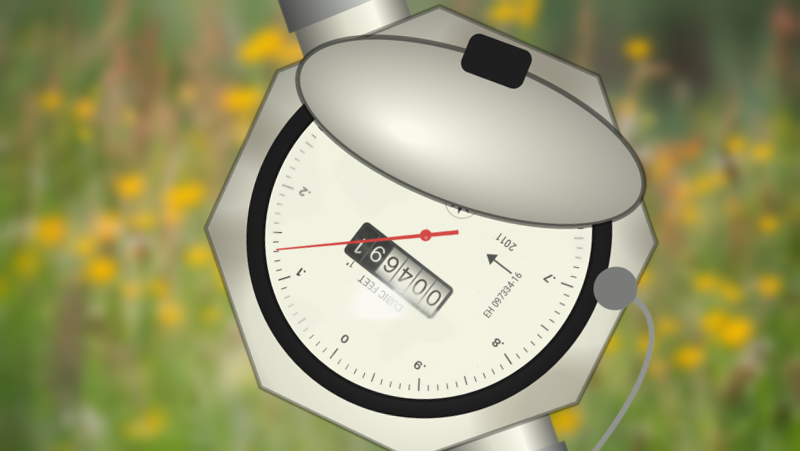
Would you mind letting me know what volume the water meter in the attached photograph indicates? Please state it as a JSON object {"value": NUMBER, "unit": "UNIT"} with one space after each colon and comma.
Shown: {"value": 4691.13, "unit": "ft³"}
